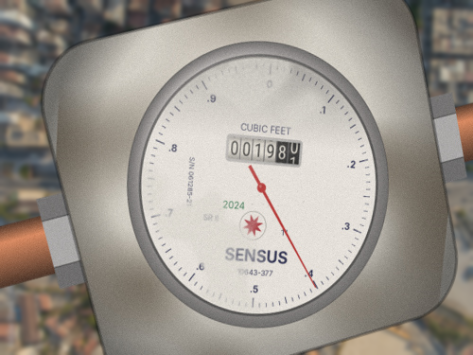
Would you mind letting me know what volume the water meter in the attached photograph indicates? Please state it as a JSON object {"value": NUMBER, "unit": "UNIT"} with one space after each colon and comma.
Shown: {"value": 1980.40, "unit": "ft³"}
